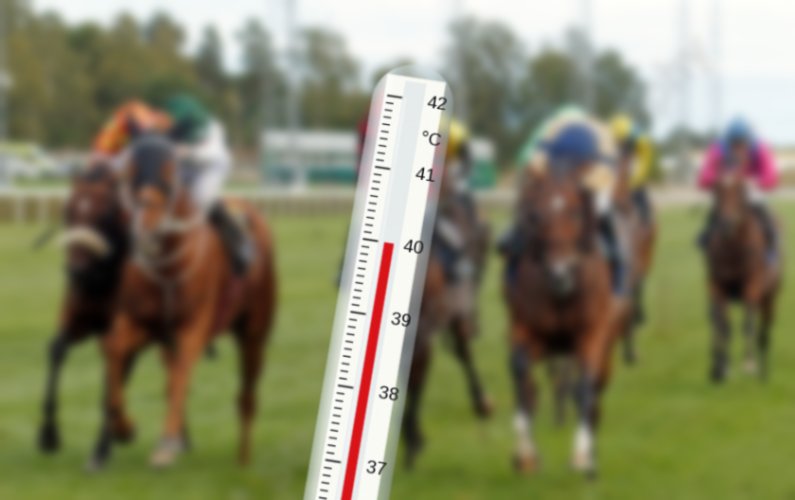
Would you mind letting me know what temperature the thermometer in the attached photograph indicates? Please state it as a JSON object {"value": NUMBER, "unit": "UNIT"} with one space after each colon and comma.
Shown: {"value": 40, "unit": "°C"}
